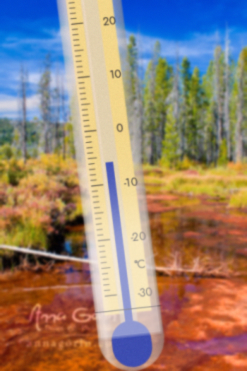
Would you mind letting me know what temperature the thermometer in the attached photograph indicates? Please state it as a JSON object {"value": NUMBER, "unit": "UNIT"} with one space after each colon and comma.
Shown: {"value": -6, "unit": "°C"}
